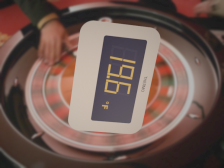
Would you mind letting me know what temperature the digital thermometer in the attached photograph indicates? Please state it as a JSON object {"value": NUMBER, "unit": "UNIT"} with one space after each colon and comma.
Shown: {"value": 19.6, "unit": "°F"}
